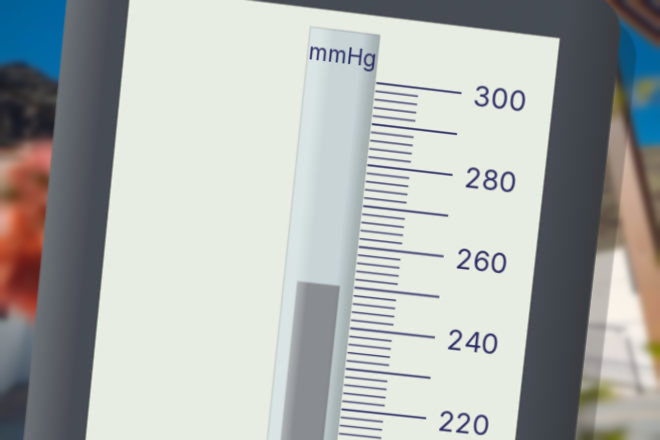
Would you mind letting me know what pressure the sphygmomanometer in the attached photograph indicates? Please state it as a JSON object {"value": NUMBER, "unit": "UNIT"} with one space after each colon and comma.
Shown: {"value": 250, "unit": "mmHg"}
